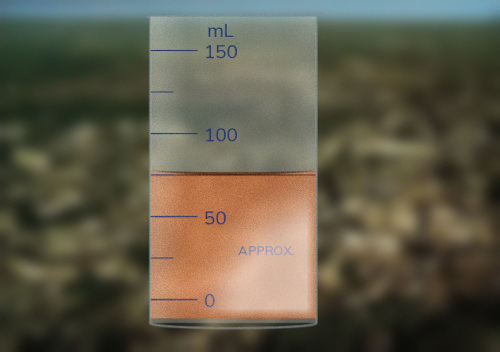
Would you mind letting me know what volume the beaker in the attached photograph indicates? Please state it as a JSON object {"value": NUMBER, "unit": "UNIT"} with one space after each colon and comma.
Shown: {"value": 75, "unit": "mL"}
